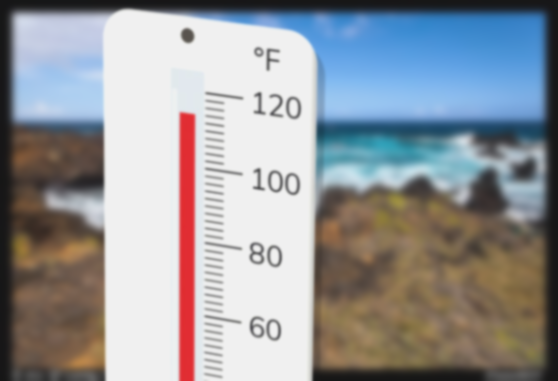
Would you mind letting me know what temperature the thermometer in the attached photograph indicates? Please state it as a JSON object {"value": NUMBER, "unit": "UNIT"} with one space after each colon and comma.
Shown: {"value": 114, "unit": "°F"}
